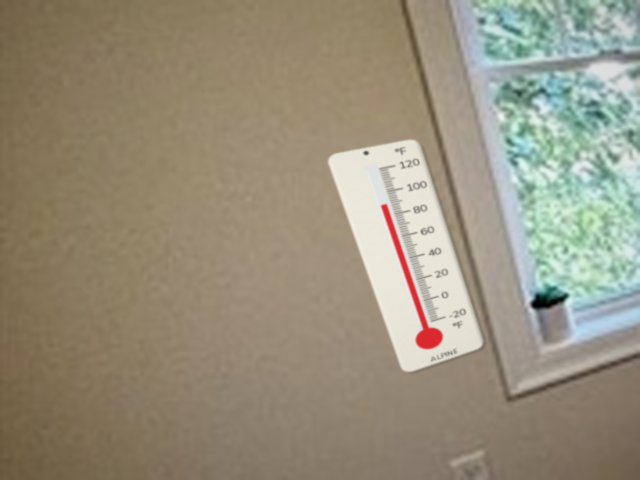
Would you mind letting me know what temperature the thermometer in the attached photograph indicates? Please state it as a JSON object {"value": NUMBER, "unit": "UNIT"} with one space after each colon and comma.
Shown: {"value": 90, "unit": "°F"}
